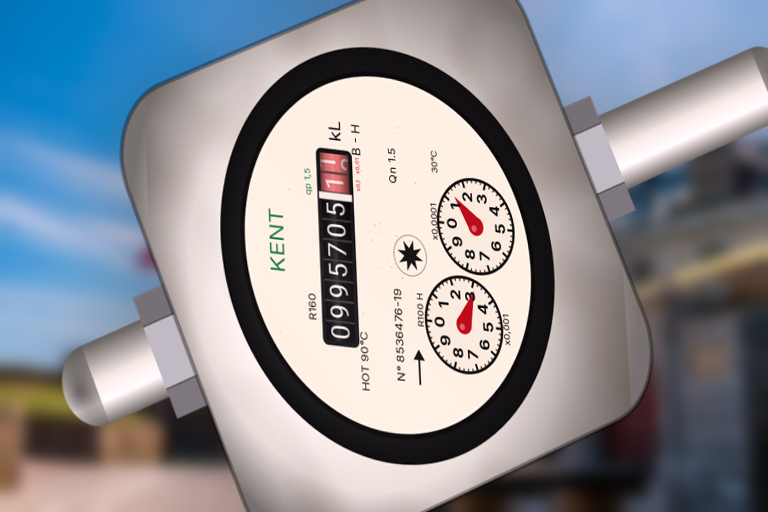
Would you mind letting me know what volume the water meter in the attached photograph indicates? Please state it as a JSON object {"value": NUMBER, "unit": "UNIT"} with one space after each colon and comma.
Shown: {"value": 995705.1131, "unit": "kL"}
